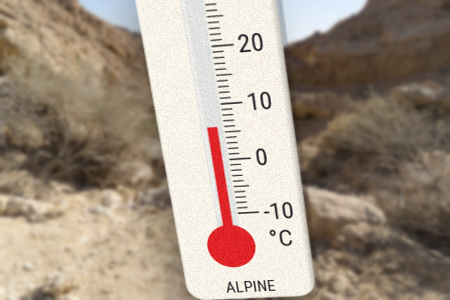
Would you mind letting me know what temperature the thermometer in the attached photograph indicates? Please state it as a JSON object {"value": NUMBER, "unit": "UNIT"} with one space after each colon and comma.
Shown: {"value": 6, "unit": "°C"}
